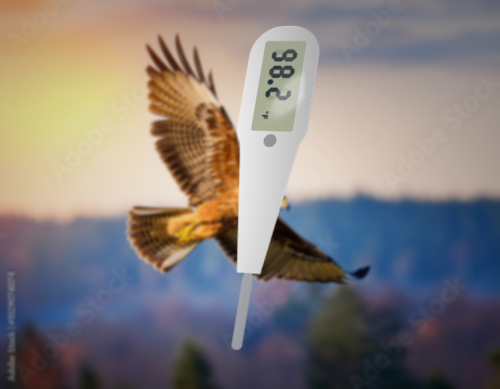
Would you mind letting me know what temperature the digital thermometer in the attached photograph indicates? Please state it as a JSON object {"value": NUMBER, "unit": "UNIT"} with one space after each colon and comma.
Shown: {"value": 98.2, "unit": "°F"}
